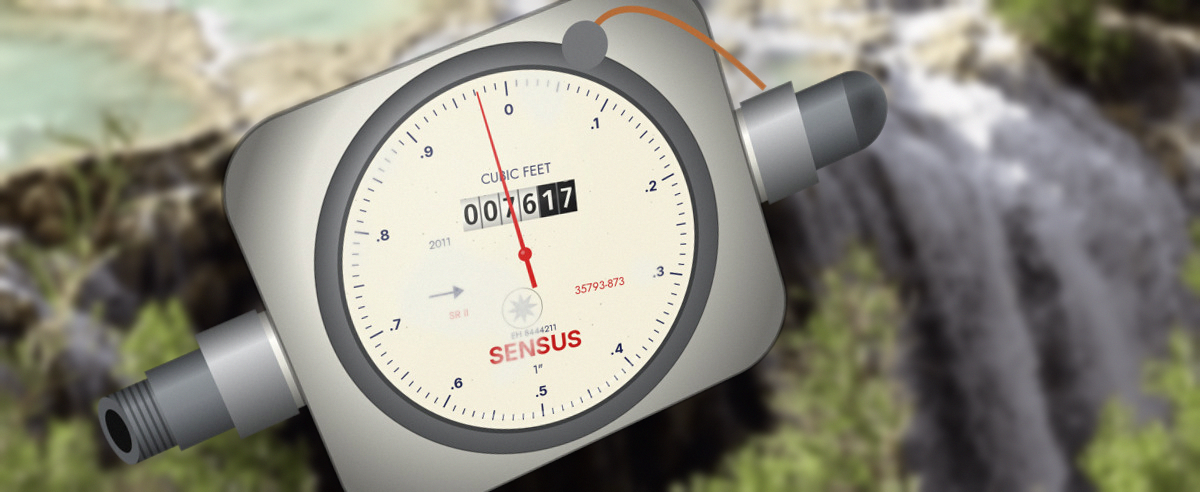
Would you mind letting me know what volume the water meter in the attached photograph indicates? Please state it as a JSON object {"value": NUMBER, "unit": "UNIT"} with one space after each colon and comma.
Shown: {"value": 7616.97, "unit": "ft³"}
